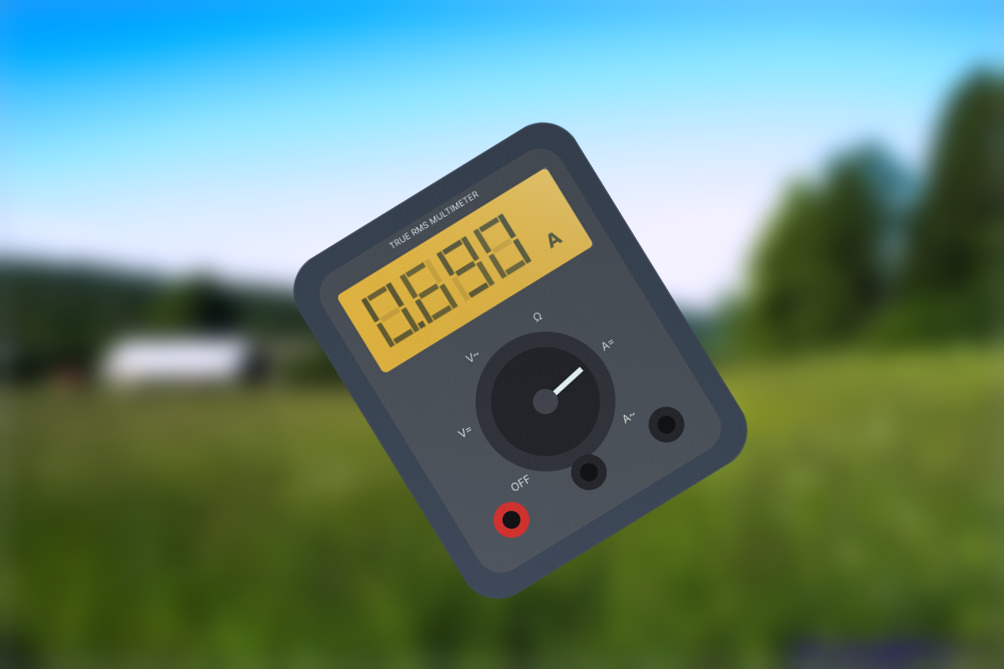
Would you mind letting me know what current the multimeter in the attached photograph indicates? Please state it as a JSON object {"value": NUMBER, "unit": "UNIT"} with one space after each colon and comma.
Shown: {"value": 0.690, "unit": "A"}
